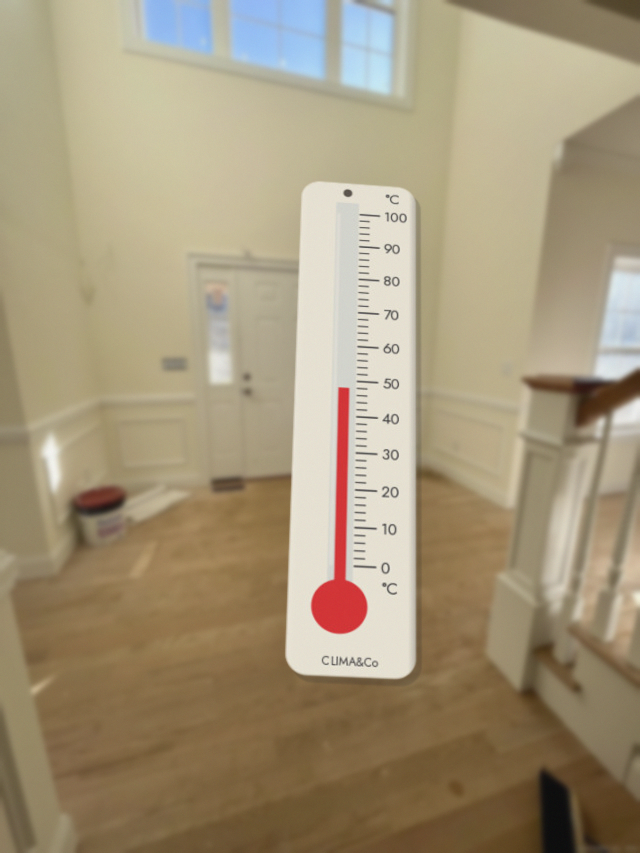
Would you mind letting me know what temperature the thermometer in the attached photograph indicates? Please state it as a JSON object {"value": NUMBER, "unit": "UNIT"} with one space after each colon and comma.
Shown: {"value": 48, "unit": "°C"}
